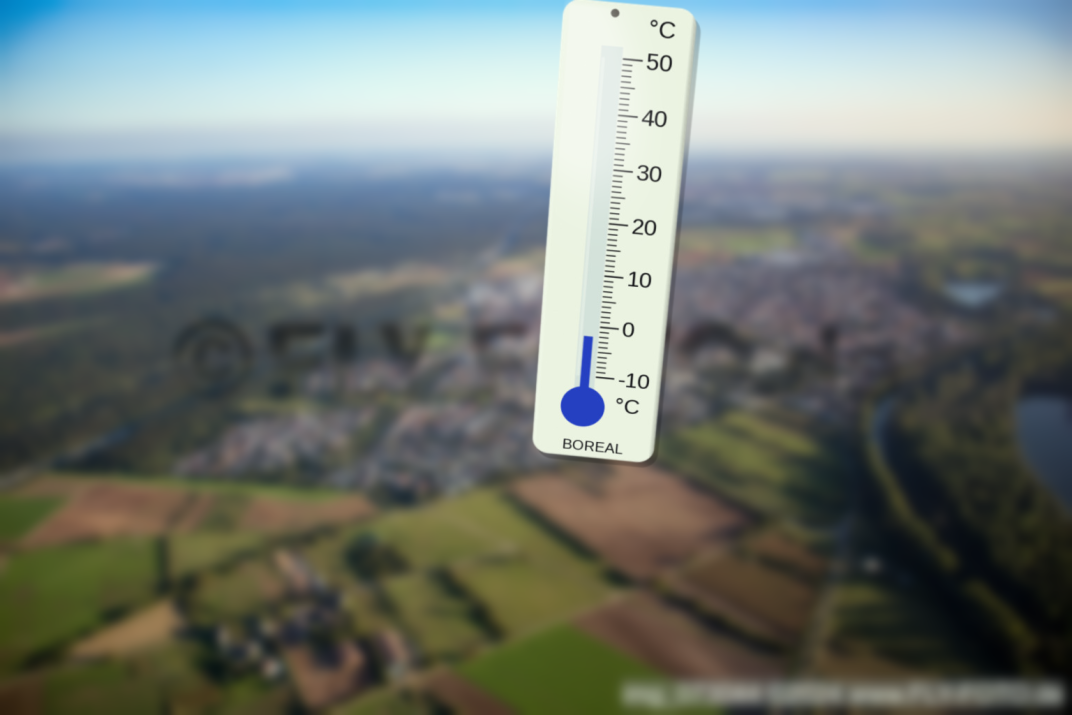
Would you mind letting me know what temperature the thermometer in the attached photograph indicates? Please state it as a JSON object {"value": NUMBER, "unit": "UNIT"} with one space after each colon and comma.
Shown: {"value": -2, "unit": "°C"}
